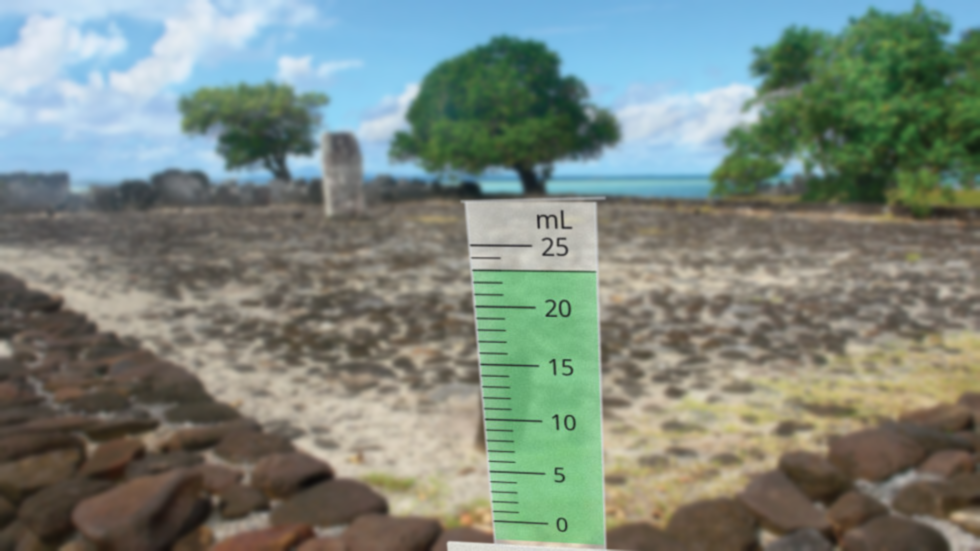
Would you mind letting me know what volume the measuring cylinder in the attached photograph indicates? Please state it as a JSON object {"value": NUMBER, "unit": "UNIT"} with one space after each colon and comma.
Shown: {"value": 23, "unit": "mL"}
